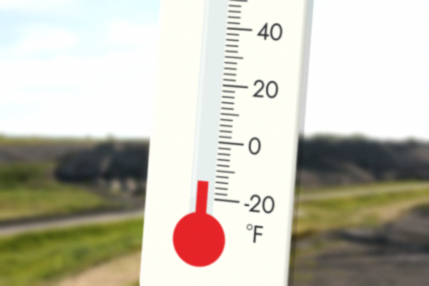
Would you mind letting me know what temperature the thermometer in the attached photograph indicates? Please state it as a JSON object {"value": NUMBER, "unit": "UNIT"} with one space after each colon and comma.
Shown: {"value": -14, "unit": "°F"}
